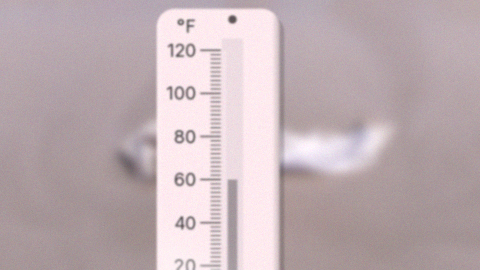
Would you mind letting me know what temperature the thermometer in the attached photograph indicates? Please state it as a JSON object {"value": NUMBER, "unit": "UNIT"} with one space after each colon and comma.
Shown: {"value": 60, "unit": "°F"}
